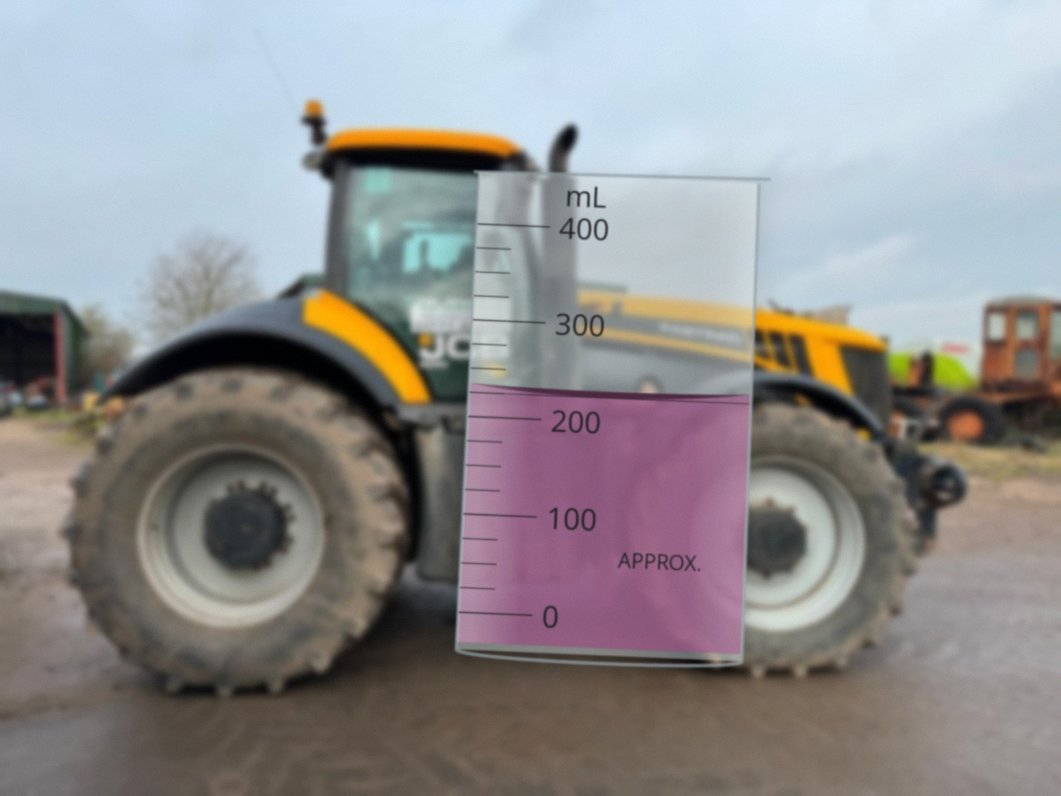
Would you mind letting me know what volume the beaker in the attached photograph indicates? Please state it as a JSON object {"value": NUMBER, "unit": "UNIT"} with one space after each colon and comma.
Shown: {"value": 225, "unit": "mL"}
